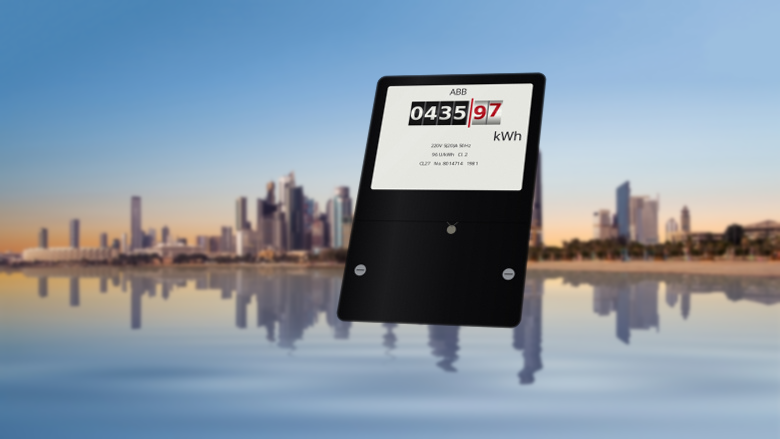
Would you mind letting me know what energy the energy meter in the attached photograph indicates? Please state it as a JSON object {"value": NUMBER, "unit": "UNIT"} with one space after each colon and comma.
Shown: {"value": 435.97, "unit": "kWh"}
